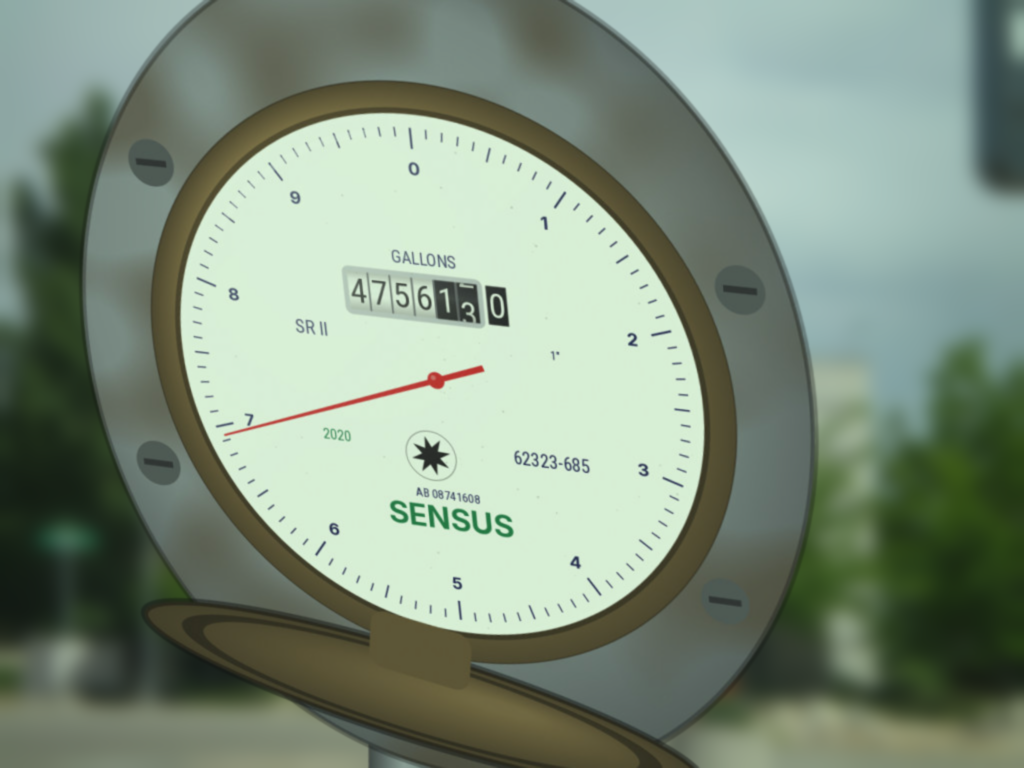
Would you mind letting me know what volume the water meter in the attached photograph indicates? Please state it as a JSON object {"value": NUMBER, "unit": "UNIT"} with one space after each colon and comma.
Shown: {"value": 4756126.9, "unit": "gal"}
